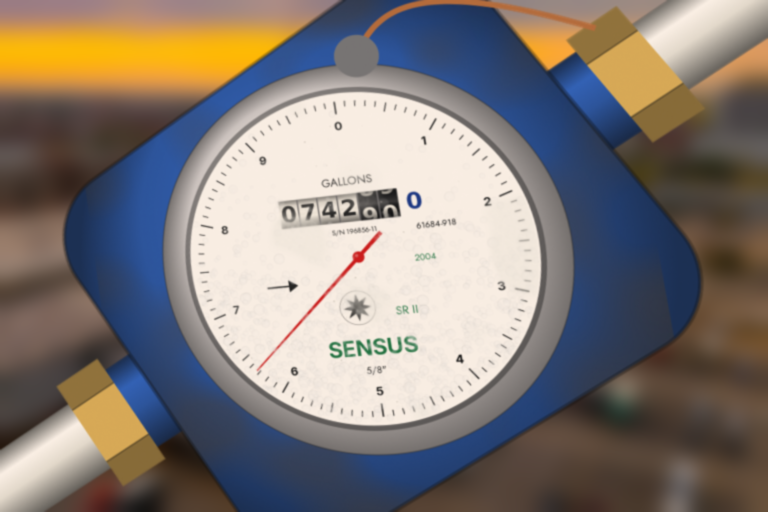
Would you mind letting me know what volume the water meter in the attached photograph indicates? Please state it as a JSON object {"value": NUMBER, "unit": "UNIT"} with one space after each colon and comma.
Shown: {"value": 742896.3, "unit": "gal"}
